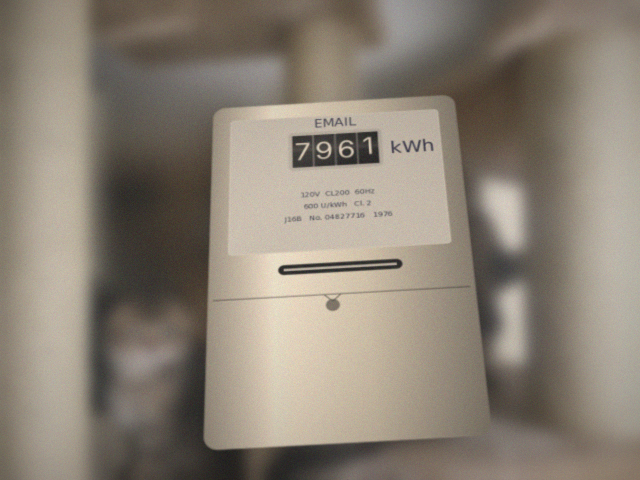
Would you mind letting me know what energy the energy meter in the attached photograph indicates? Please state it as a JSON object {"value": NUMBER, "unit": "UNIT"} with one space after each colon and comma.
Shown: {"value": 7961, "unit": "kWh"}
